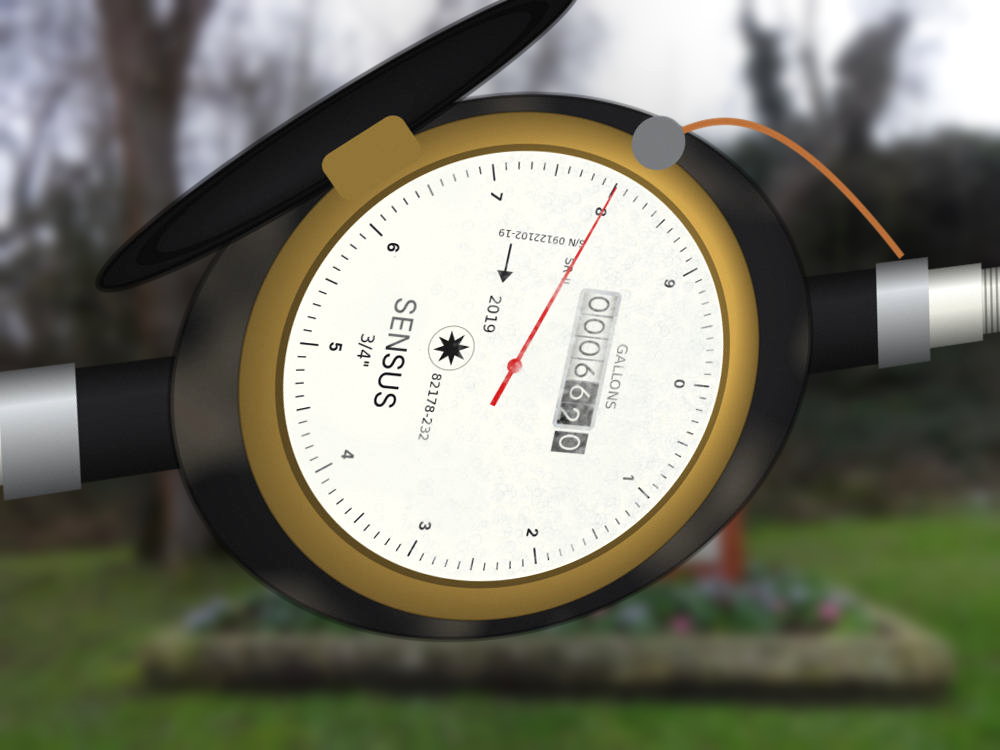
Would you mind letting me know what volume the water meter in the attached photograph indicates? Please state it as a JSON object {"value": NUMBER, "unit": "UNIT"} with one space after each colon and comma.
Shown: {"value": 6618.0, "unit": "gal"}
